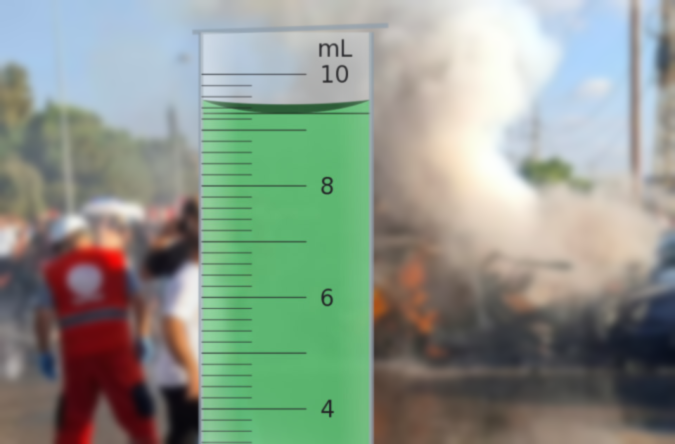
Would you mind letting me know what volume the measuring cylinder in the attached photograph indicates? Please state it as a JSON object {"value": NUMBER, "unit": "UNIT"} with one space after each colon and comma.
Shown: {"value": 9.3, "unit": "mL"}
